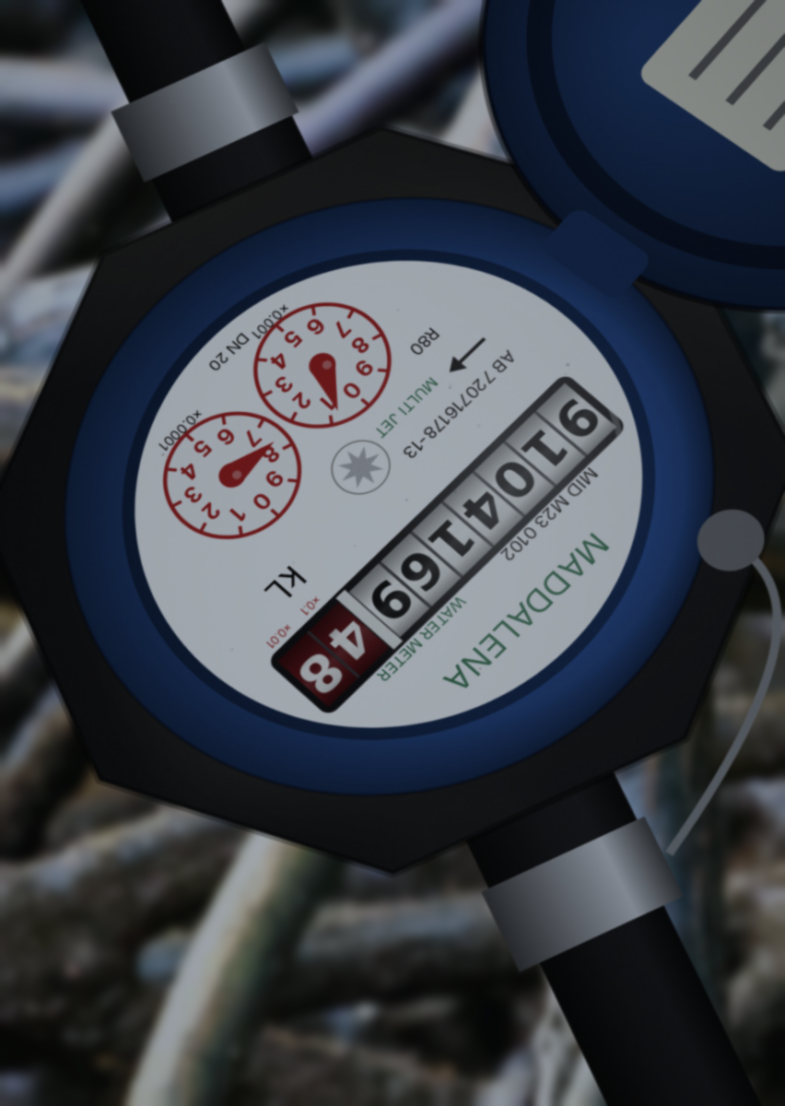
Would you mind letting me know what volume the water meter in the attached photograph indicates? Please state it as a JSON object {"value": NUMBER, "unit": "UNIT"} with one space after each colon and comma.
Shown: {"value": 9104169.4807, "unit": "kL"}
